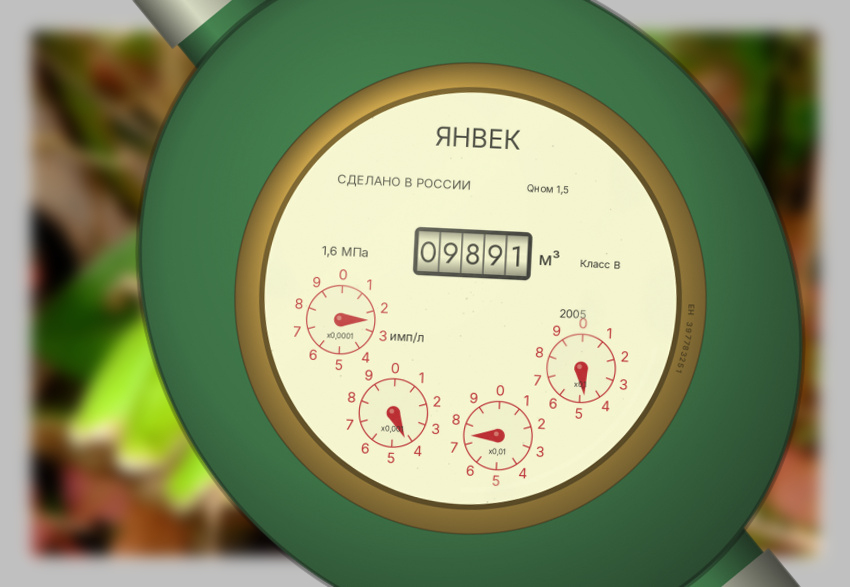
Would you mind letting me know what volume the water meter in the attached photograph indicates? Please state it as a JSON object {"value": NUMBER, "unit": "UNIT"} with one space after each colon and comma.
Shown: {"value": 9891.4742, "unit": "m³"}
